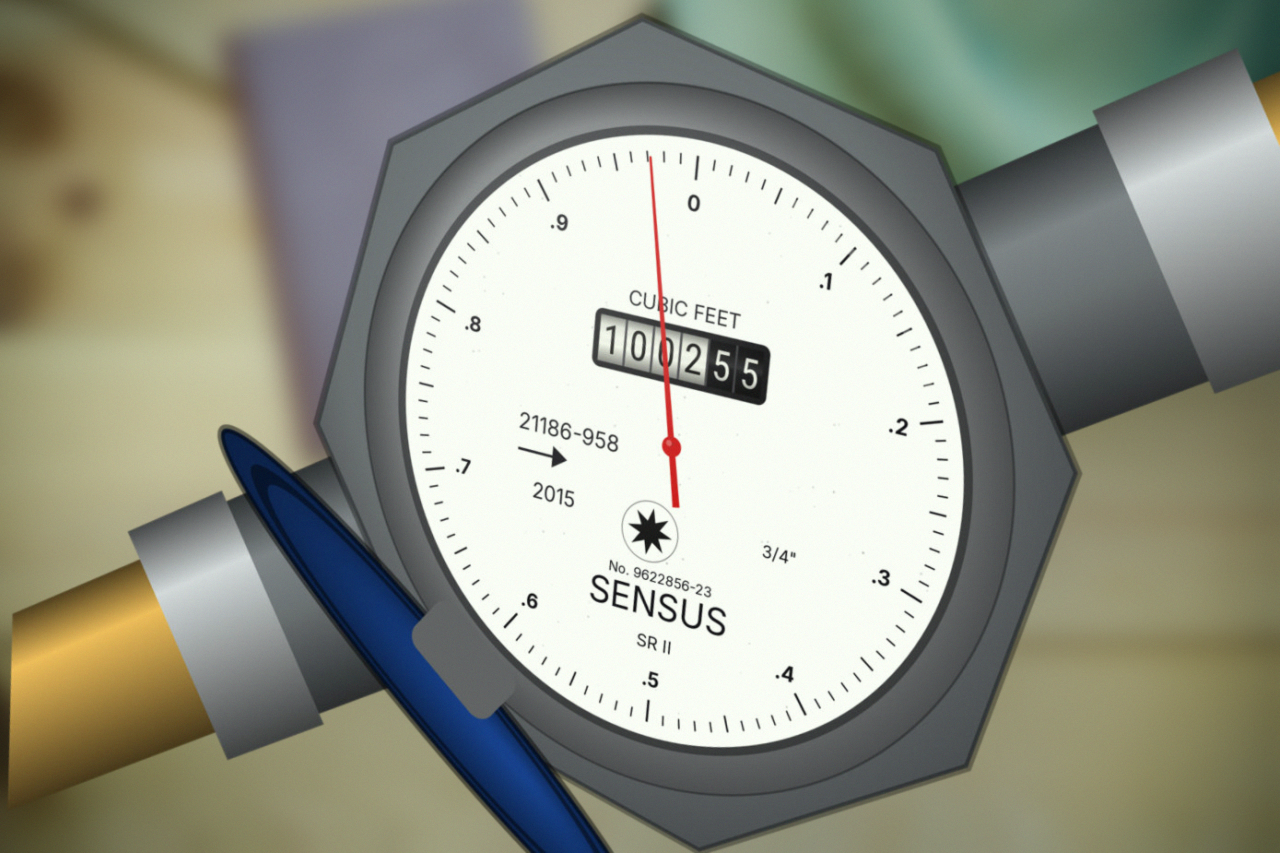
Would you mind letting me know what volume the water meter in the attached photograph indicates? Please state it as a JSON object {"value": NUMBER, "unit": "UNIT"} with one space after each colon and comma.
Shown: {"value": 100254.97, "unit": "ft³"}
